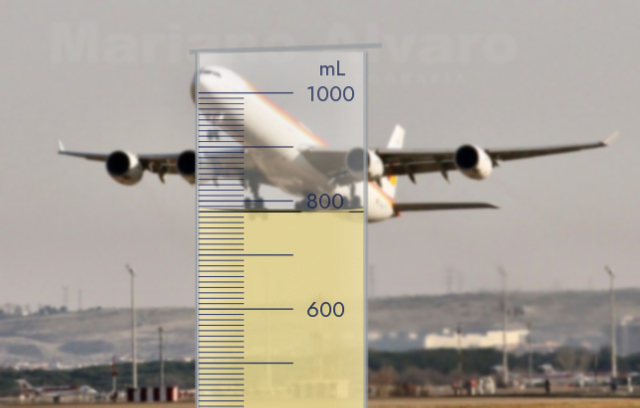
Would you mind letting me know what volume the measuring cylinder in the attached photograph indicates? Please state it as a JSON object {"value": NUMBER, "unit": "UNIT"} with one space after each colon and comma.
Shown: {"value": 780, "unit": "mL"}
